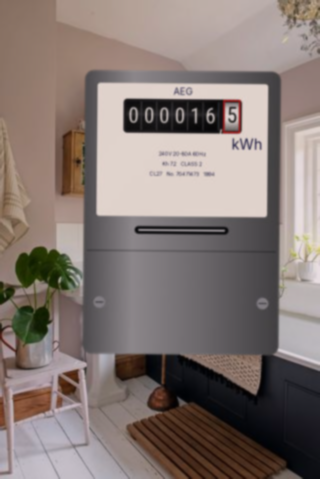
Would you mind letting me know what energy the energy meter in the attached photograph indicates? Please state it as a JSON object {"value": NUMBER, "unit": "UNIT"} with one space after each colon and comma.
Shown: {"value": 16.5, "unit": "kWh"}
